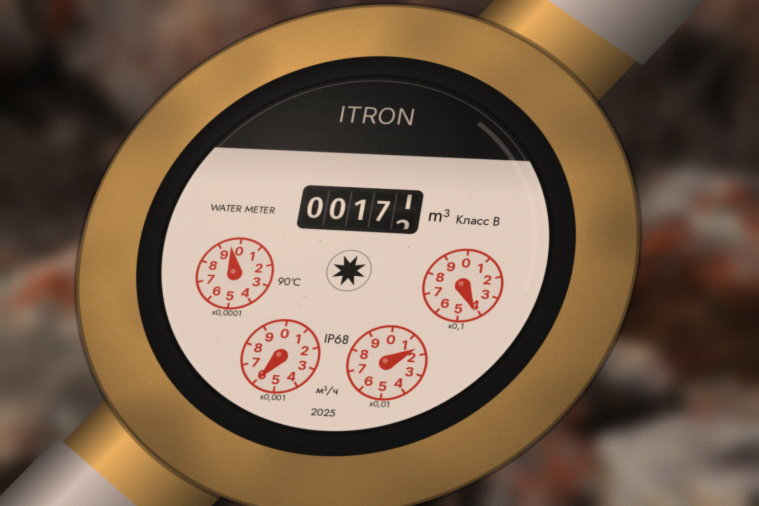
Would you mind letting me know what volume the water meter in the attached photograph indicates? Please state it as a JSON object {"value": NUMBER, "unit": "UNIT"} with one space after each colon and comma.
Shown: {"value": 171.4159, "unit": "m³"}
